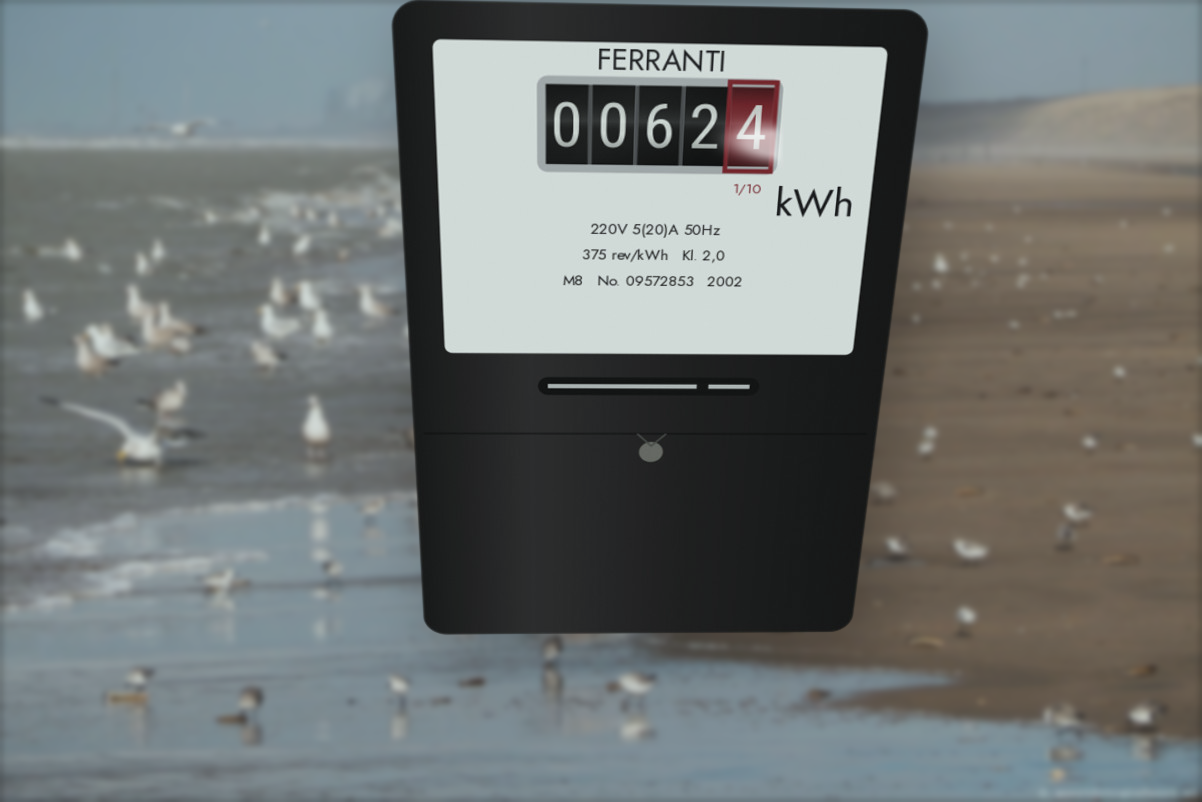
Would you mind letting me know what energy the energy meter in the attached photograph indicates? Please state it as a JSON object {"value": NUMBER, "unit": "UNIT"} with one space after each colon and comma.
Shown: {"value": 62.4, "unit": "kWh"}
